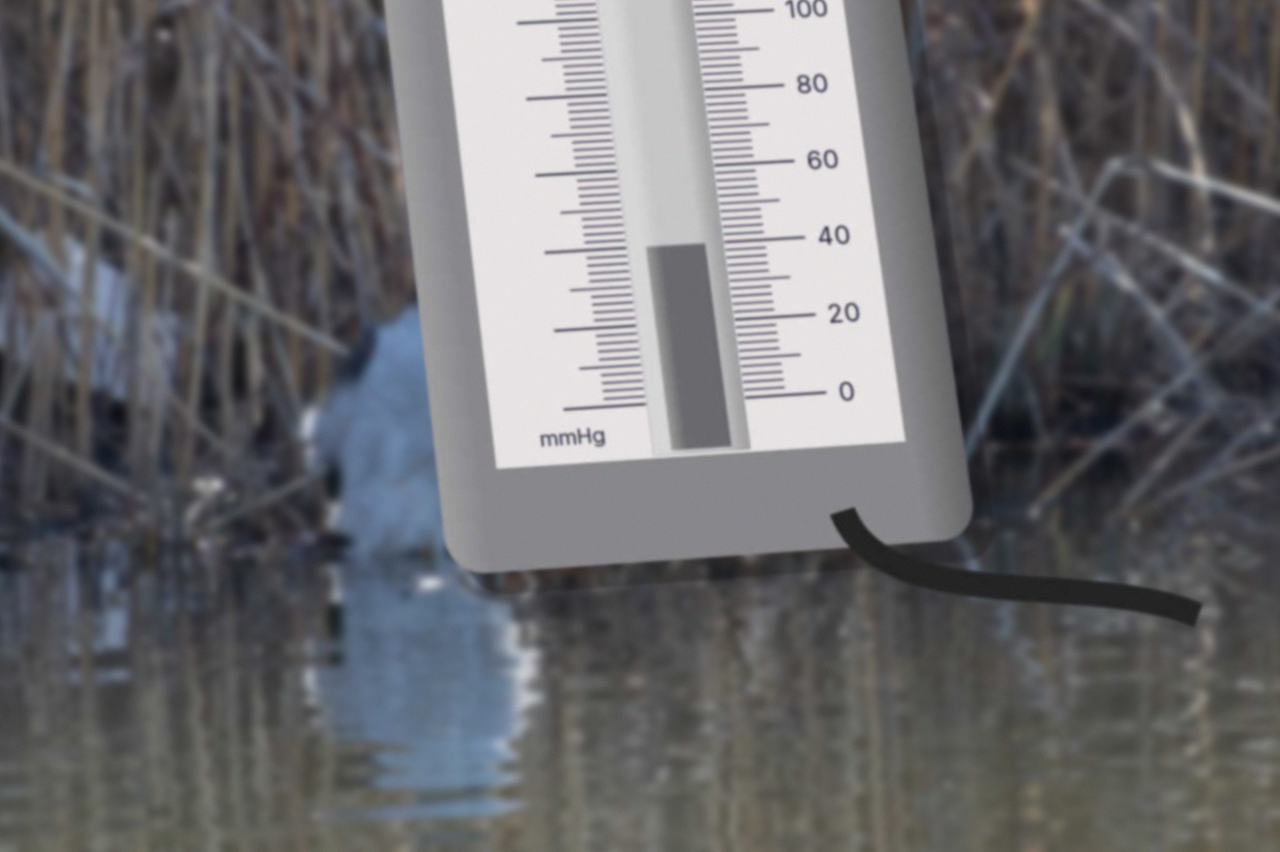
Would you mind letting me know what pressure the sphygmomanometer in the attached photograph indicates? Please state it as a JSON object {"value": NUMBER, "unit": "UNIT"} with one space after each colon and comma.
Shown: {"value": 40, "unit": "mmHg"}
